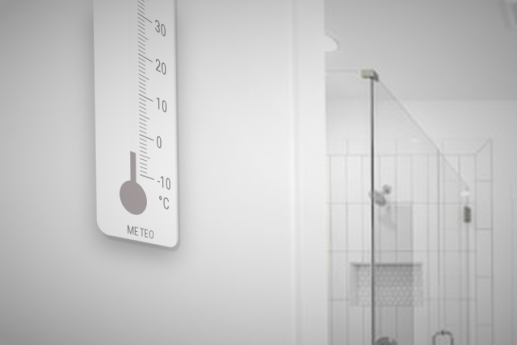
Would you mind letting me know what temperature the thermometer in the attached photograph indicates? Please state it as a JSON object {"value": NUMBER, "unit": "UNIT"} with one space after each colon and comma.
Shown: {"value": -5, "unit": "°C"}
